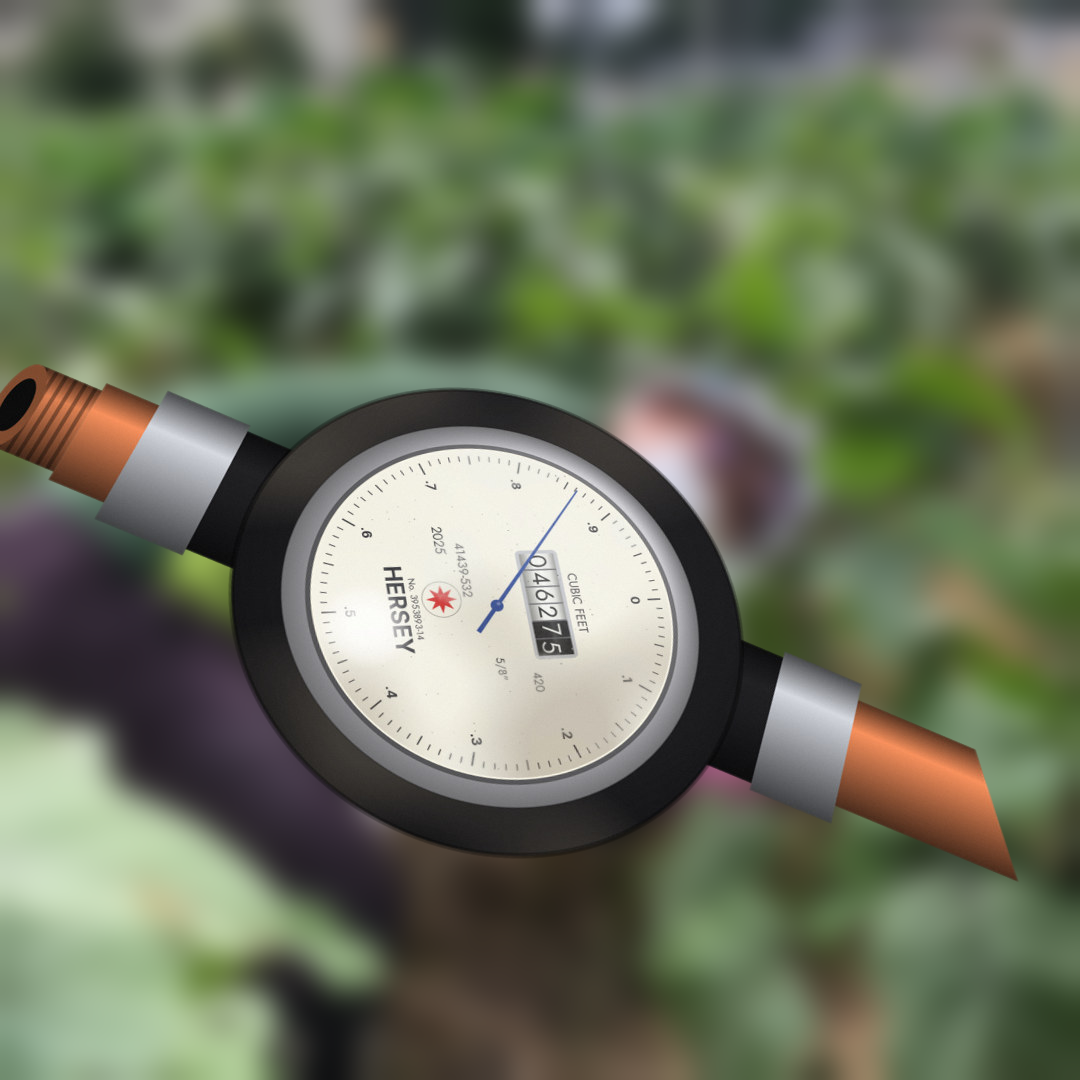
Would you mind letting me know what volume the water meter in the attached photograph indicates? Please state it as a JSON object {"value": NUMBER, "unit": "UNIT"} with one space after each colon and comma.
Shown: {"value": 46274.86, "unit": "ft³"}
